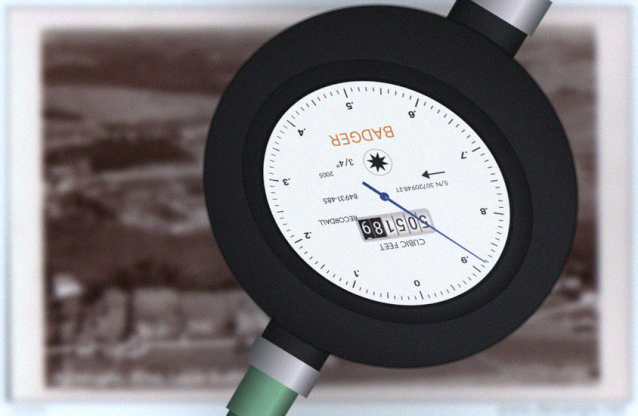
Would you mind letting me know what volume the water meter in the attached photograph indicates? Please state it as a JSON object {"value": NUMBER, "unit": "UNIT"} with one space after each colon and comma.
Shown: {"value": 505188.88, "unit": "ft³"}
